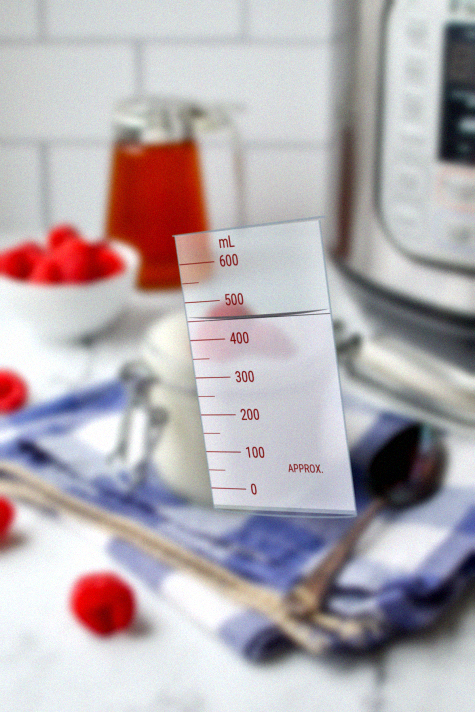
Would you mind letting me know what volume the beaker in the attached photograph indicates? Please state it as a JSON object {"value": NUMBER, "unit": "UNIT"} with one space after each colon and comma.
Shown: {"value": 450, "unit": "mL"}
